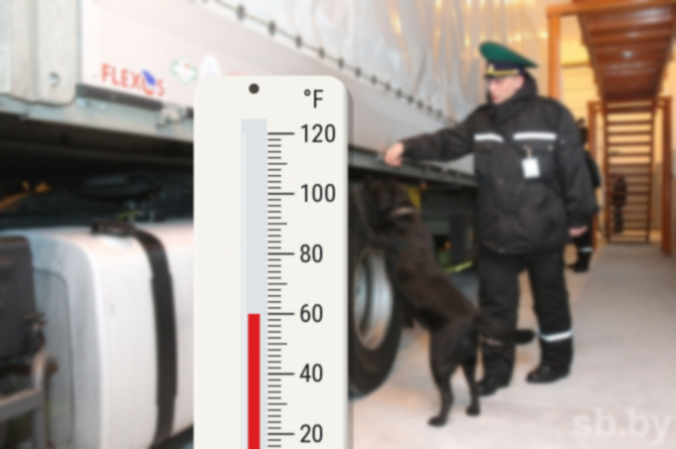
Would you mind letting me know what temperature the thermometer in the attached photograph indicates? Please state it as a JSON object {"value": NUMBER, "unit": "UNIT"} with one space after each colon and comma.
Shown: {"value": 60, "unit": "°F"}
